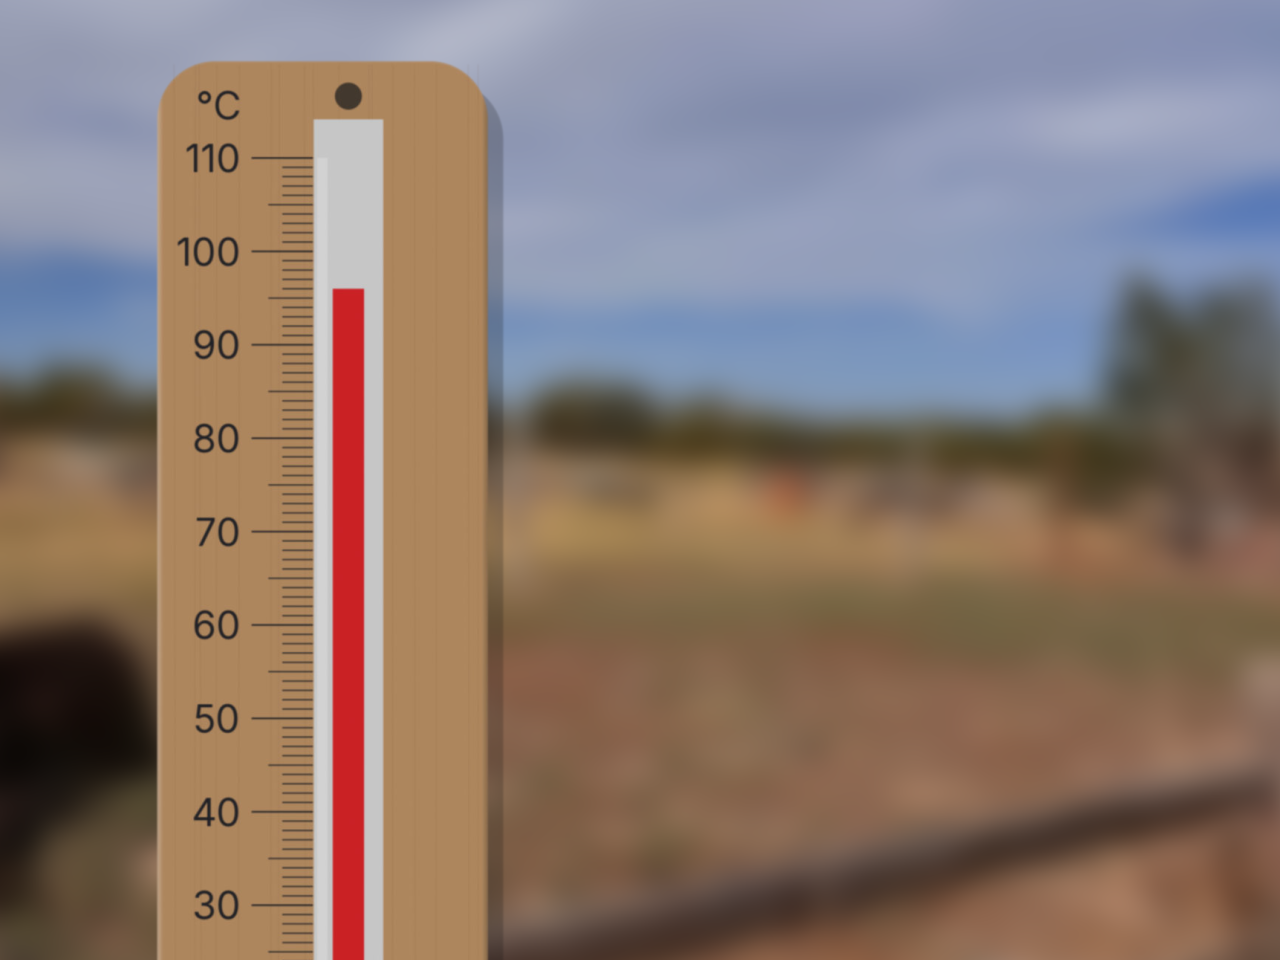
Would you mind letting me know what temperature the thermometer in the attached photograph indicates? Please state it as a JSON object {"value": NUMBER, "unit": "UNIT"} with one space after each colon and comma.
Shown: {"value": 96, "unit": "°C"}
